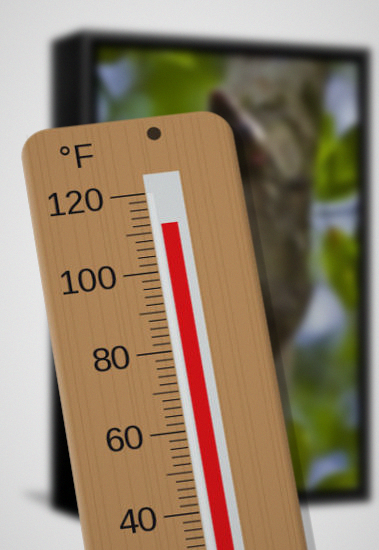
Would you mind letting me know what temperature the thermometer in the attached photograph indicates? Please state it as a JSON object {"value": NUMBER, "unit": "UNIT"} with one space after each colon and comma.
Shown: {"value": 112, "unit": "°F"}
